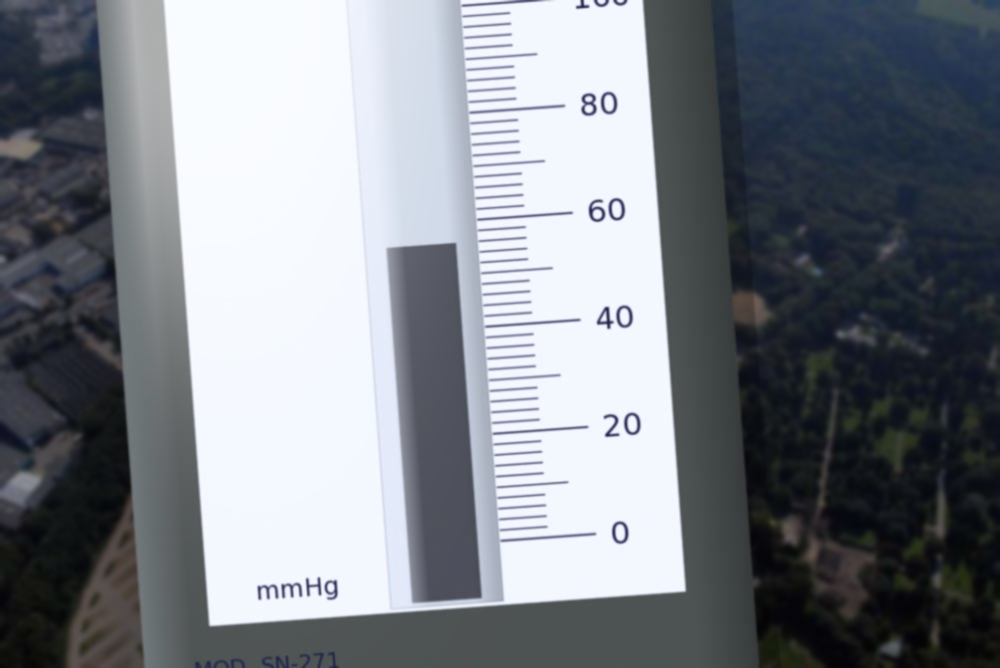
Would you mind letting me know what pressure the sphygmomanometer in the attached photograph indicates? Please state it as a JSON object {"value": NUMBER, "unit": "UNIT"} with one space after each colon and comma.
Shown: {"value": 56, "unit": "mmHg"}
